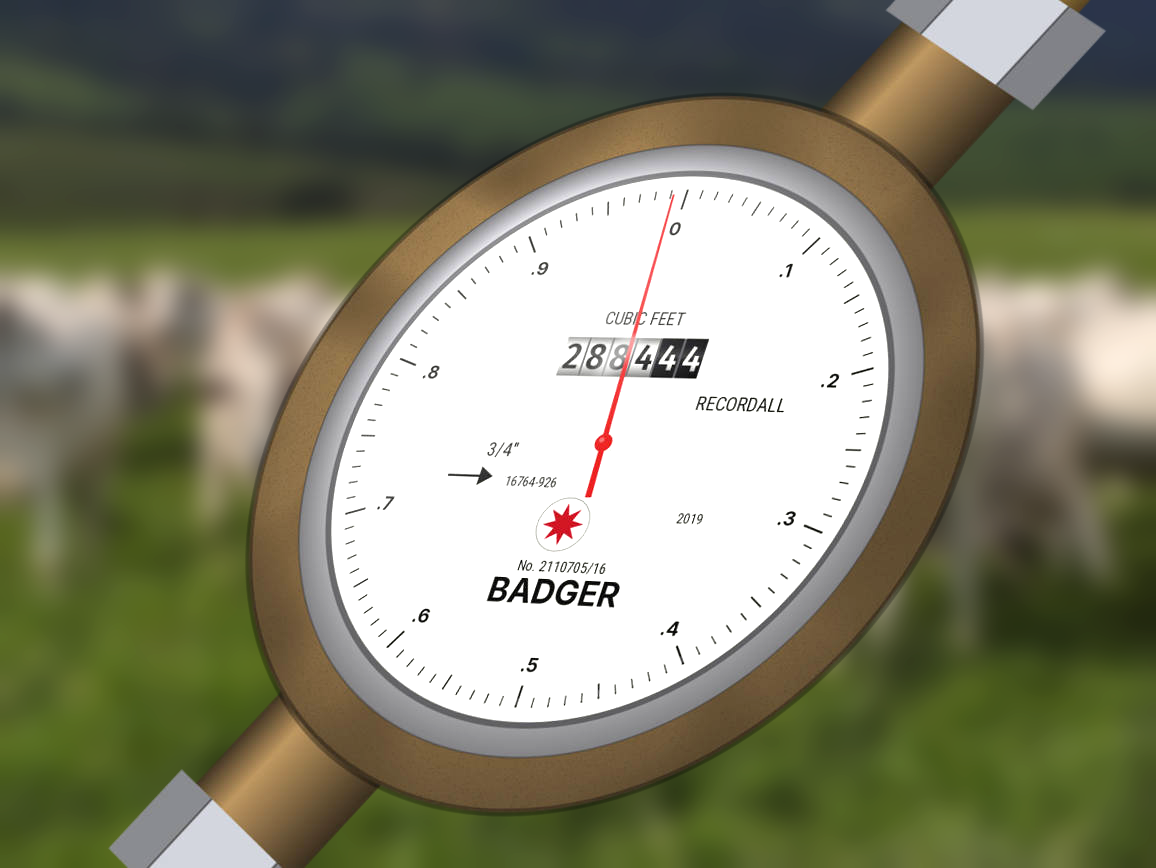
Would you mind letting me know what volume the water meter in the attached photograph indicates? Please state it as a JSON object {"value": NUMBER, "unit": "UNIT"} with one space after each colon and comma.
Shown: {"value": 288443.99, "unit": "ft³"}
